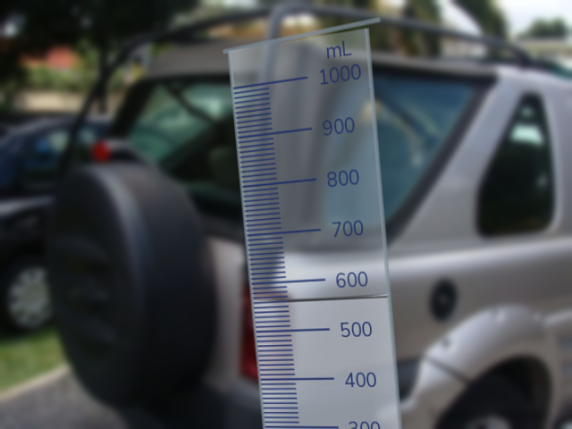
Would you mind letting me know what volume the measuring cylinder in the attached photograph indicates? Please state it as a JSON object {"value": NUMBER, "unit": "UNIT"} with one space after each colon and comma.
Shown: {"value": 560, "unit": "mL"}
